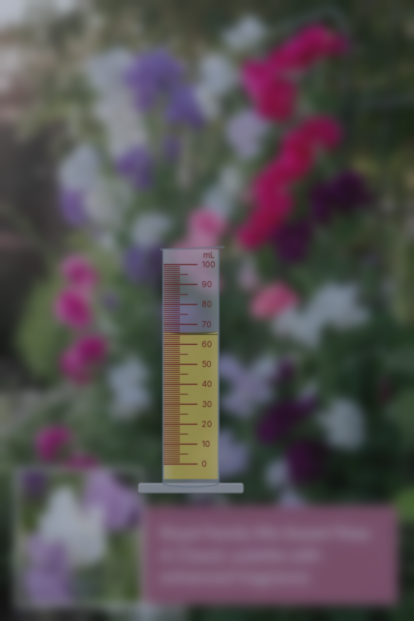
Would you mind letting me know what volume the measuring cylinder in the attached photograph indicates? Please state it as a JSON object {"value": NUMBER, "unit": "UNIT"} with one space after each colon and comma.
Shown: {"value": 65, "unit": "mL"}
